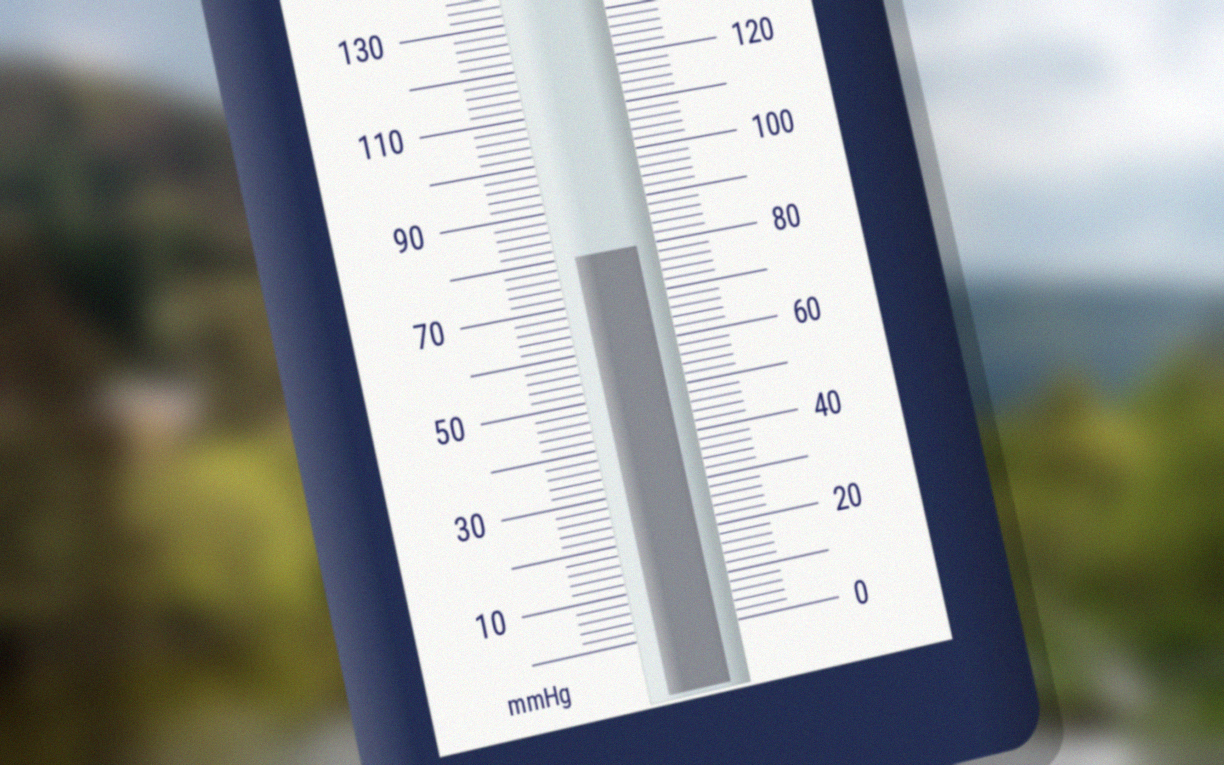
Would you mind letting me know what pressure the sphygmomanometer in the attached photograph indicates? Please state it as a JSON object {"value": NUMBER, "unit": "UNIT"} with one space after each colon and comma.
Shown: {"value": 80, "unit": "mmHg"}
